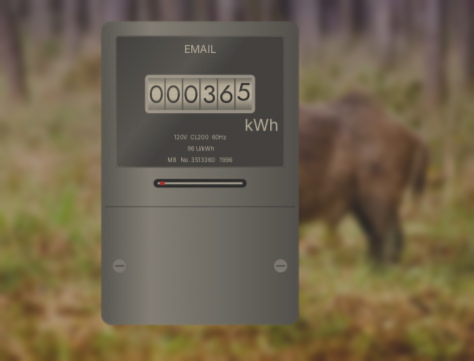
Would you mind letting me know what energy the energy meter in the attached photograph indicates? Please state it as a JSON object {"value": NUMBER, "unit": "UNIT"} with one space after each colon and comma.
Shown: {"value": 365, "unit": "kWh"}
